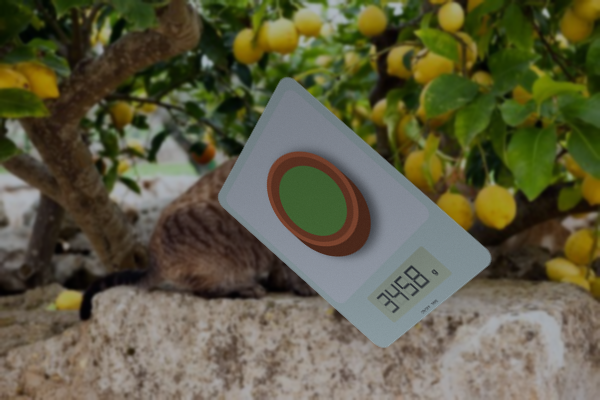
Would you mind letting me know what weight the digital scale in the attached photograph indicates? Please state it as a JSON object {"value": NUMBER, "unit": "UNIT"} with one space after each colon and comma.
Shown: {"value": 3458, "unit": "g"}
